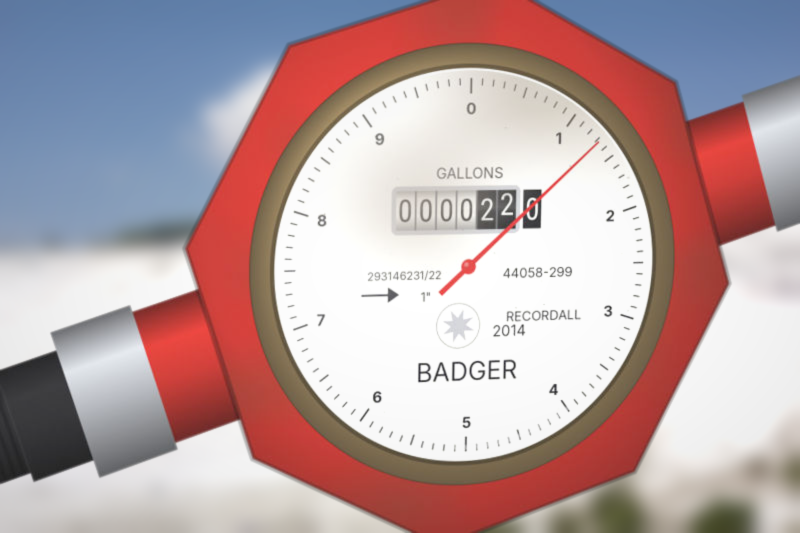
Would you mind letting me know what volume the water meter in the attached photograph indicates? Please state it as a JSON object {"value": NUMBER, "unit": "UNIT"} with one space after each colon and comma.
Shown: {"value": 221.3, "unit": "gal"}
